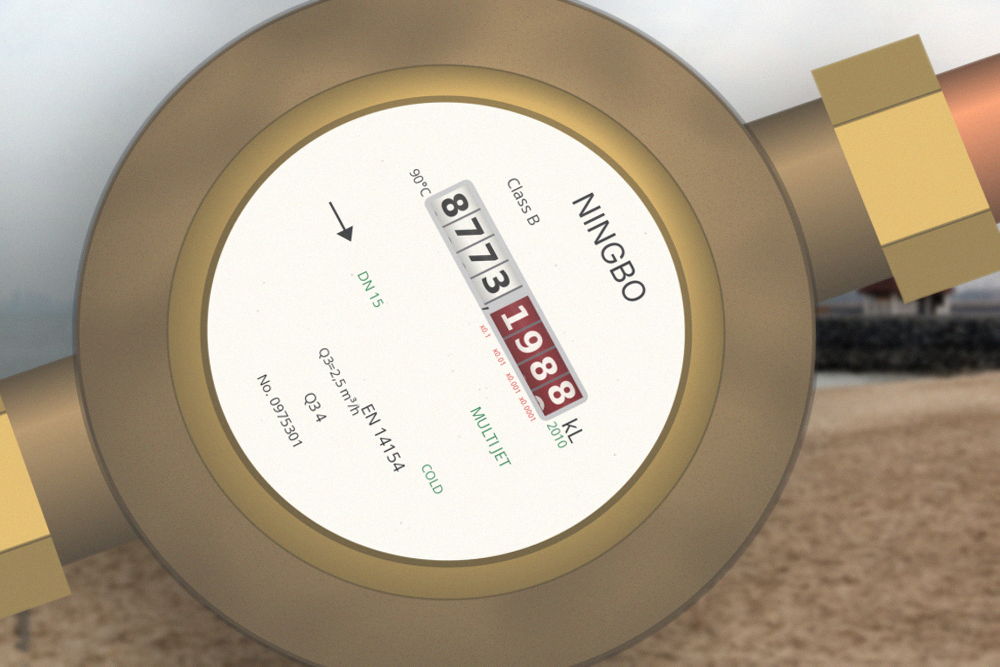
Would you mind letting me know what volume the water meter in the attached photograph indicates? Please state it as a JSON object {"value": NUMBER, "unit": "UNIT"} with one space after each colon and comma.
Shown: {"value": 8773.1988, "unit": "kL"}
